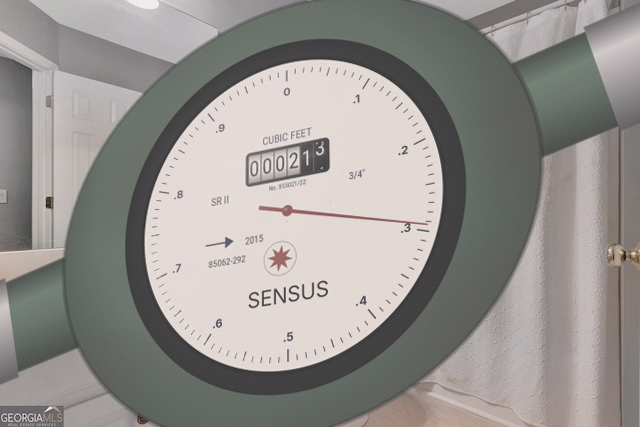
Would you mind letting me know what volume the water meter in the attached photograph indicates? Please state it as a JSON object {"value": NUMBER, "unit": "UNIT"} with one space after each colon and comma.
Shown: {"value": 213.29, "unit": "ft³"}
